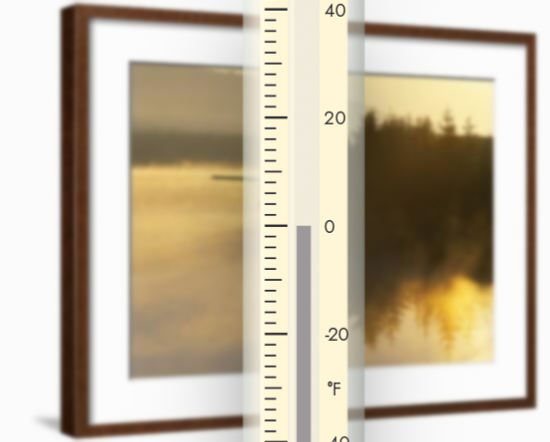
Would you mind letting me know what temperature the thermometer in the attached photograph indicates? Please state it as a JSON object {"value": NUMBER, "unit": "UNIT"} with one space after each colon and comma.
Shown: {"value": 0, "unit": "°F"}
